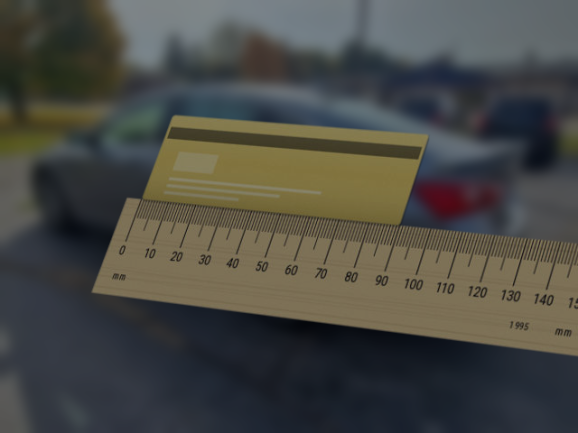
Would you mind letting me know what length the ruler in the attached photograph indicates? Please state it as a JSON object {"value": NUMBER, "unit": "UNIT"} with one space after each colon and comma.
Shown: {"value": 90, "unit": "mm"}
